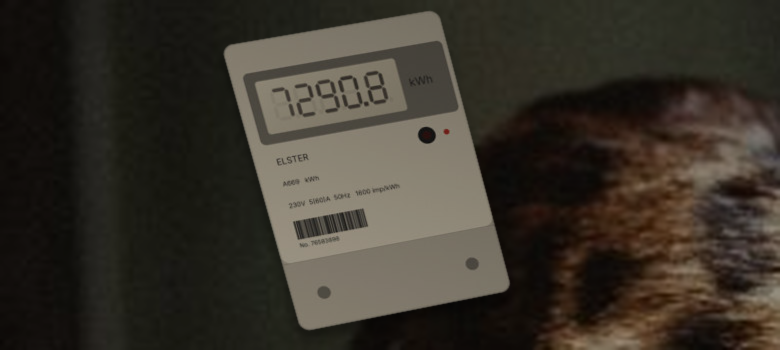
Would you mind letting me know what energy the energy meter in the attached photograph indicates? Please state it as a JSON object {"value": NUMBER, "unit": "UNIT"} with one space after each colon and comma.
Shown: {"value": 7290.8, "unit": "kWh"}
